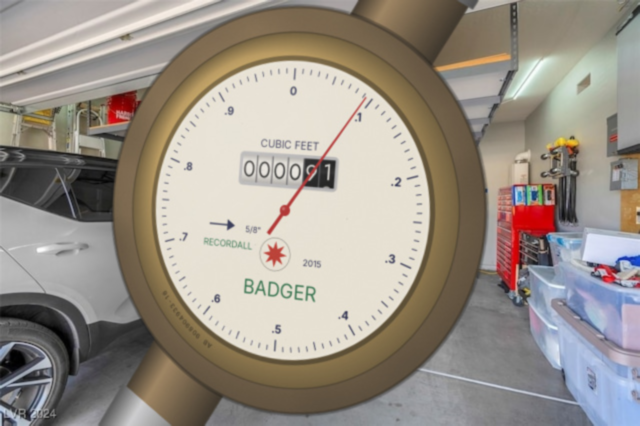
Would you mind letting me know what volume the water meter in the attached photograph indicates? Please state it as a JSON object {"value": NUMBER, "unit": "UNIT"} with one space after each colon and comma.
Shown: {"value": 91.09, "unit": "ft³"}
